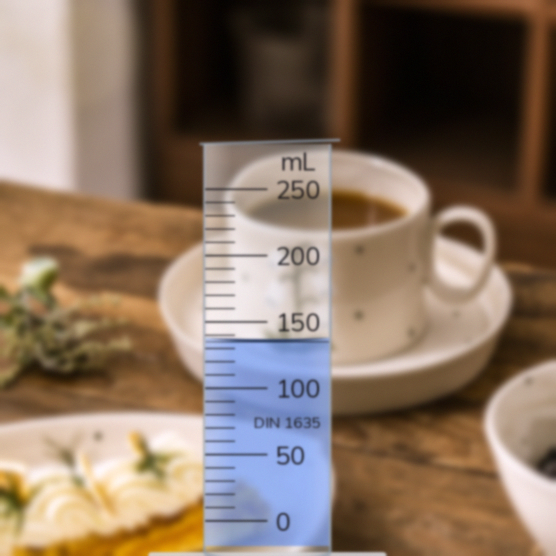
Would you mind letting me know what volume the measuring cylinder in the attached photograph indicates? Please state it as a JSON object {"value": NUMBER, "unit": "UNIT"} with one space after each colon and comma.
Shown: {"value": 135, "unit": "mL"}
